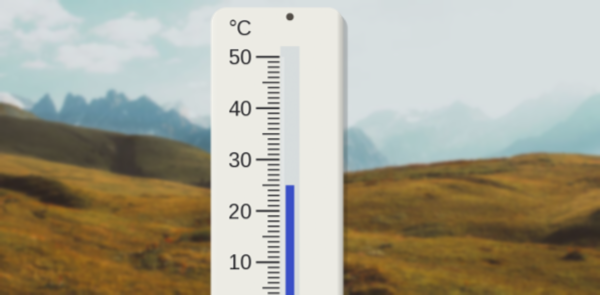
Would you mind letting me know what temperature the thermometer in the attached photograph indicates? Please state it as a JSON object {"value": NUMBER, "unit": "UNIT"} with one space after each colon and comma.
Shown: {"value": 25, "unit": "°C"}
